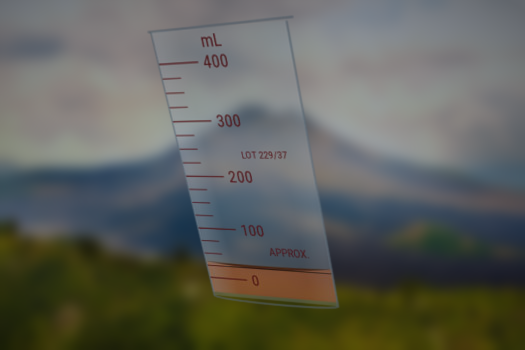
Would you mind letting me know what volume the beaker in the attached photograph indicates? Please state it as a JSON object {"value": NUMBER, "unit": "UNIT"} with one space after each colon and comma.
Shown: {"value": 25, "unit": "mL"}
